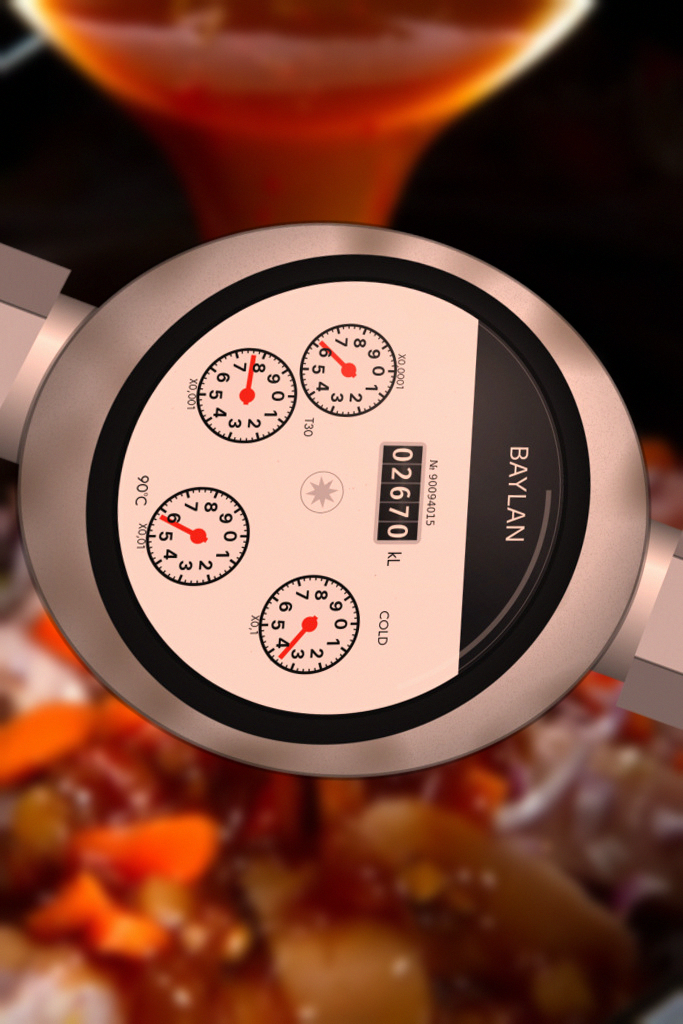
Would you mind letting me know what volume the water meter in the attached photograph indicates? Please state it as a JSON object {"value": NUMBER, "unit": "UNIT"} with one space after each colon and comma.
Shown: {"value": 2670.3576, "unit": "kL"}
